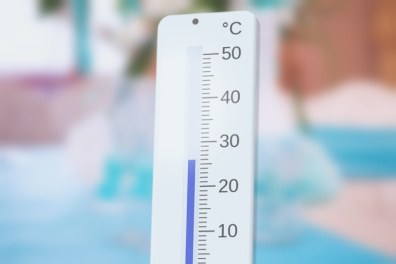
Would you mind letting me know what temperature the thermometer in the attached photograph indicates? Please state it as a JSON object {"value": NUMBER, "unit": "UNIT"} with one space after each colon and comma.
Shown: {"value": 26, "unit": "°C"}
